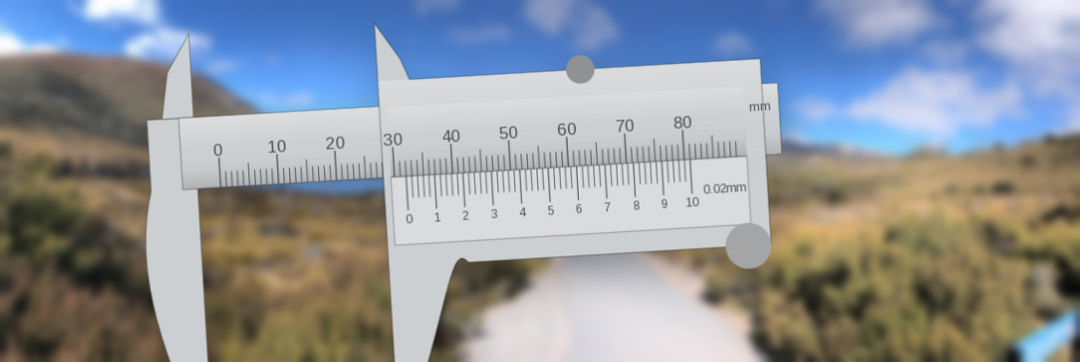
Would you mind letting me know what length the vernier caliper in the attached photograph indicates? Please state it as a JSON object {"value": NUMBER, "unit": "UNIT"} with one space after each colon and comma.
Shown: {"value": 32.0, "unit": "mm"}
